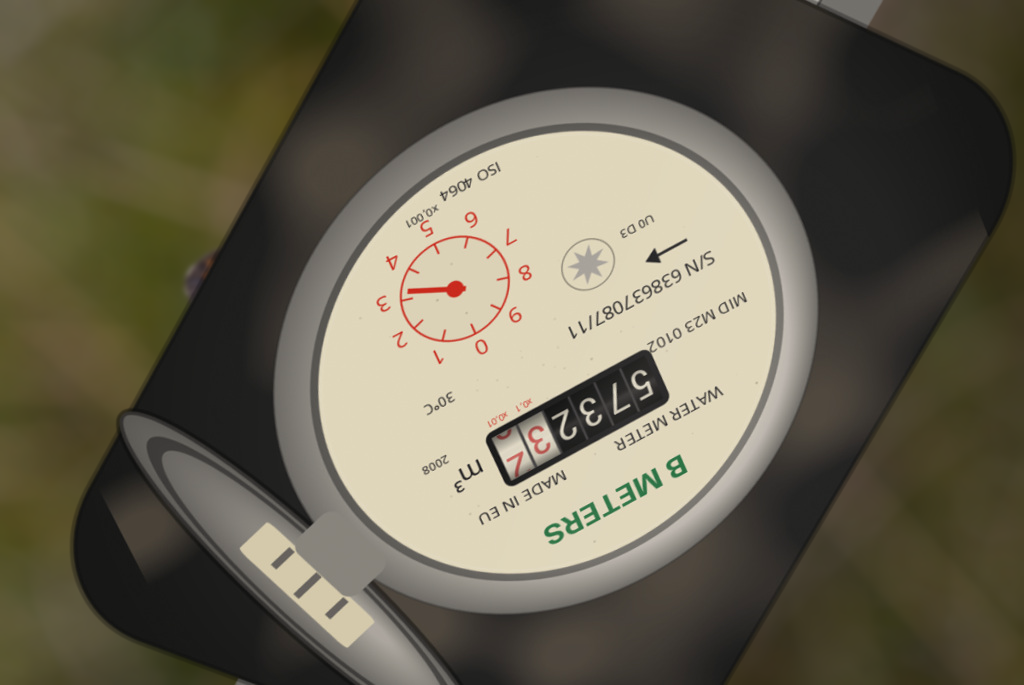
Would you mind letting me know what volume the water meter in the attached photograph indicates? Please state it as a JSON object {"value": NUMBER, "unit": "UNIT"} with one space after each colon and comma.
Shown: {"value": 5732.323, "unit": "m³"}
